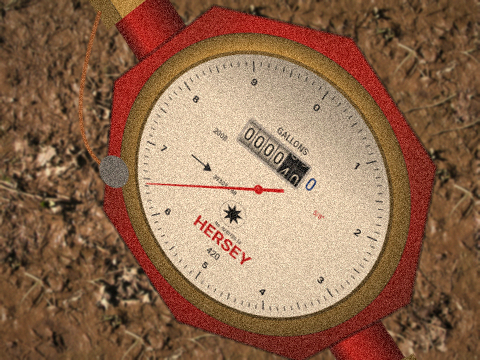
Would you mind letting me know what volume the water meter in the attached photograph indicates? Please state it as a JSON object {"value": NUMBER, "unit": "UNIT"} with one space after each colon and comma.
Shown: {"value": 396.4, "unit": "gal"}
